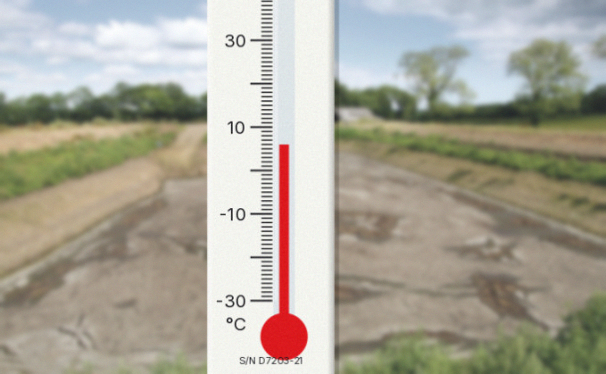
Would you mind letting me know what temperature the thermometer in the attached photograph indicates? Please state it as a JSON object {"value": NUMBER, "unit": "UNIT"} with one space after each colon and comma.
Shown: {"value": 6, "unit": "°C"}
